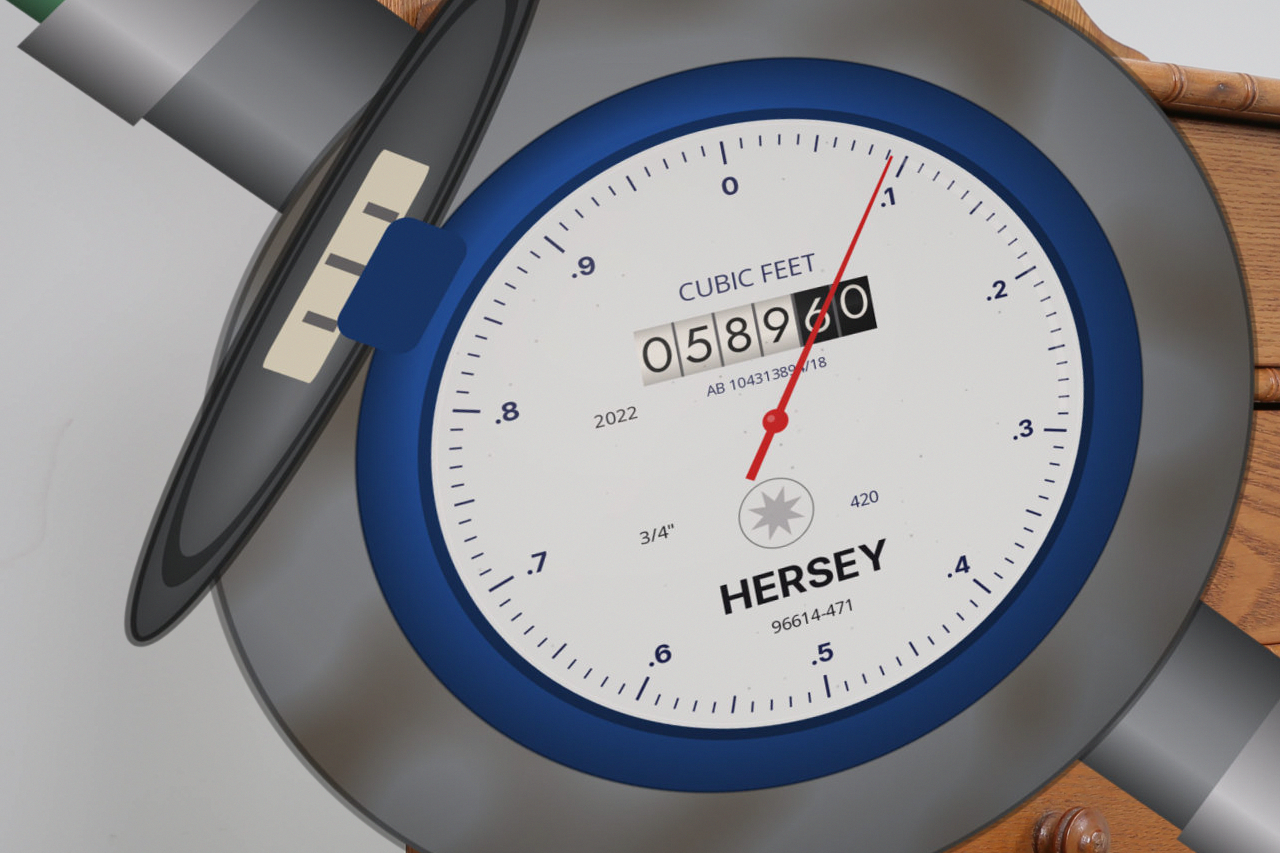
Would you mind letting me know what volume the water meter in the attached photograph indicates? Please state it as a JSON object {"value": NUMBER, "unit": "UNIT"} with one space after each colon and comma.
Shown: {"value": 58960.09, "unit": "ft³"}
